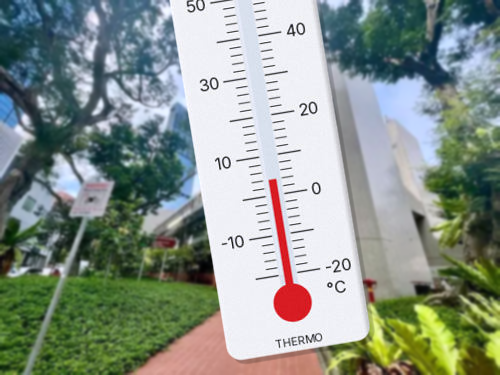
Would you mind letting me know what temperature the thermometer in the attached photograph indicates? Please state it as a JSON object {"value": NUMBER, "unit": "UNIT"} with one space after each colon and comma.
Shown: {"value": 4, "unit": "°C"}
